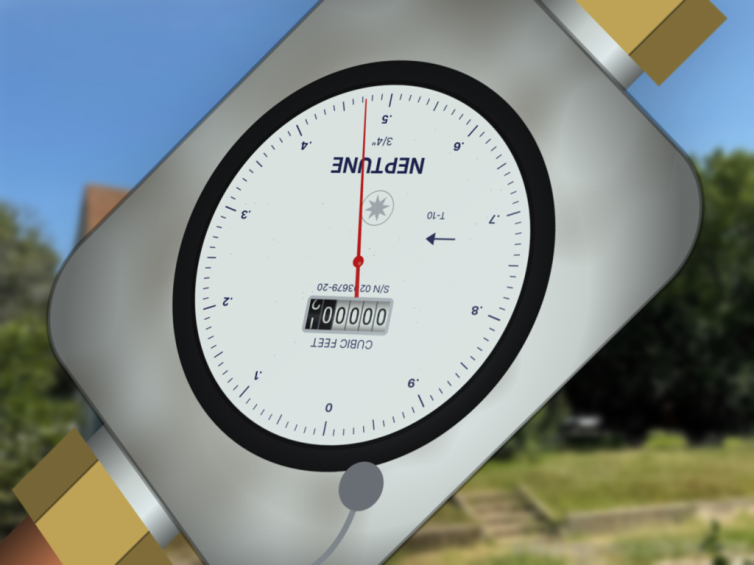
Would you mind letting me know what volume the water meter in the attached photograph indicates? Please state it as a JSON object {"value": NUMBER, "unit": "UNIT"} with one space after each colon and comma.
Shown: {"value": 1.47, "unit": "ft³"}
